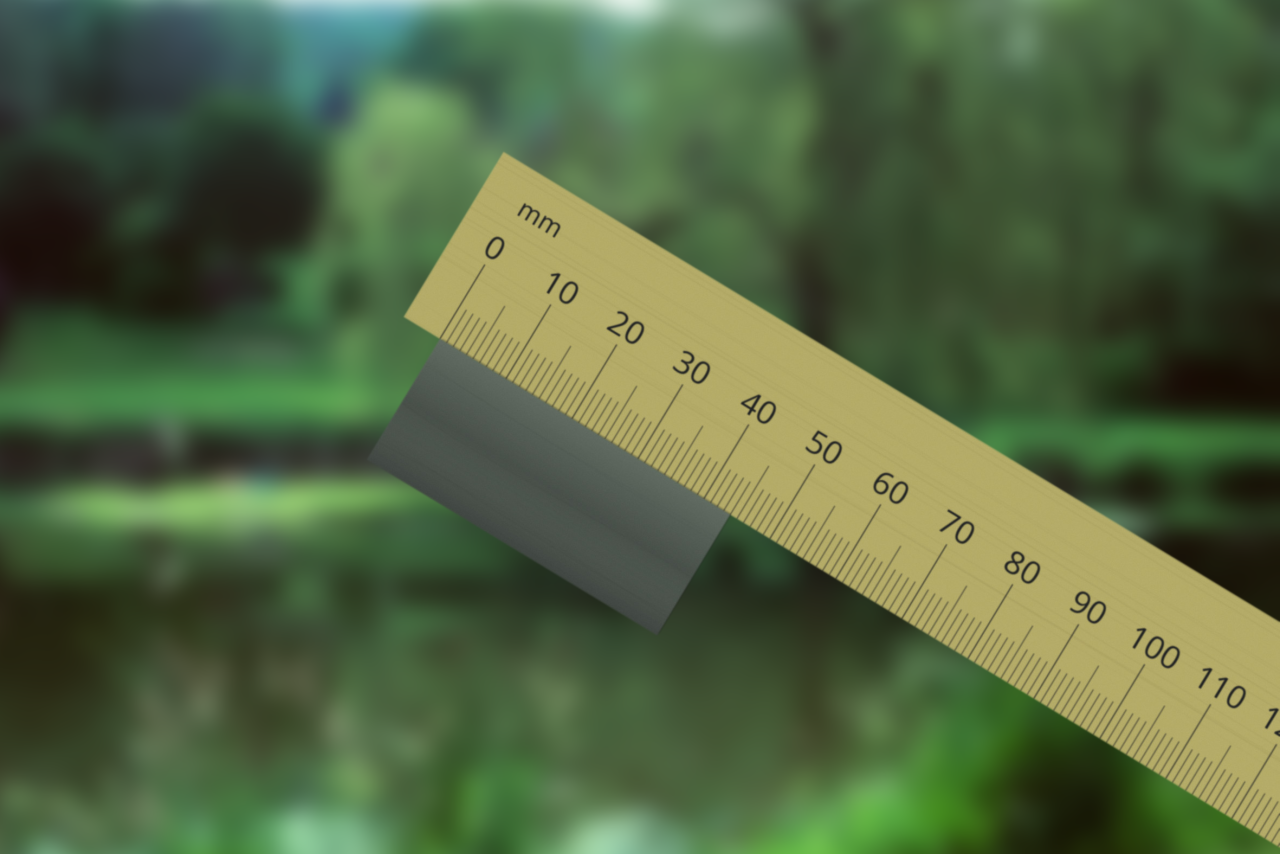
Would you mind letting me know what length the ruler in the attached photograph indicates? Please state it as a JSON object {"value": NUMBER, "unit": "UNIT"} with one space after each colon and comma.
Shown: {"value": 44, "unit": "mm"}
